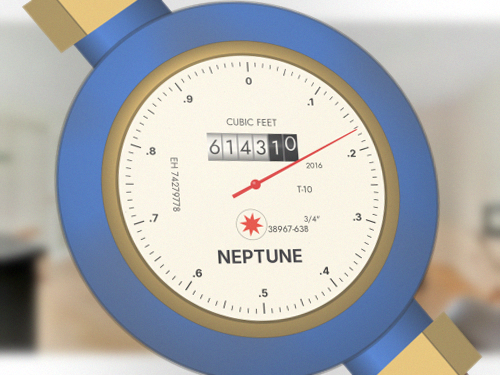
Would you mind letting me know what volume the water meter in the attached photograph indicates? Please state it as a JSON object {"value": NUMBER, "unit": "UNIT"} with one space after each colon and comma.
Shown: {"value": 614310.17, "unit": "ft³"}
